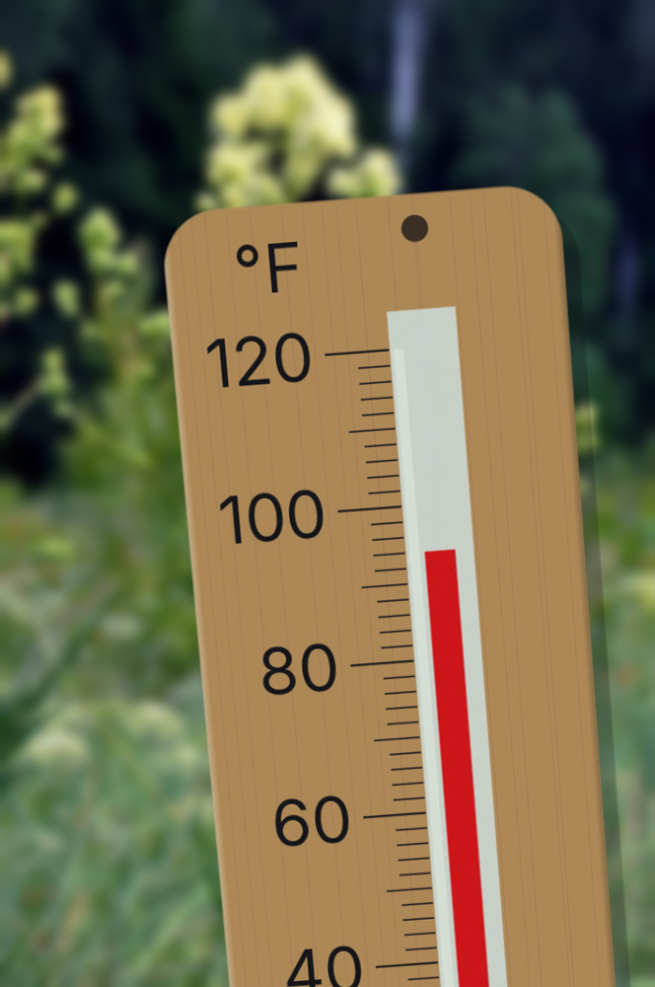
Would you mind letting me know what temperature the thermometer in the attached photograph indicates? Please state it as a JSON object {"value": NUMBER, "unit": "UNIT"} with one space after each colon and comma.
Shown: {"value": 94, "unit": "°F"}
